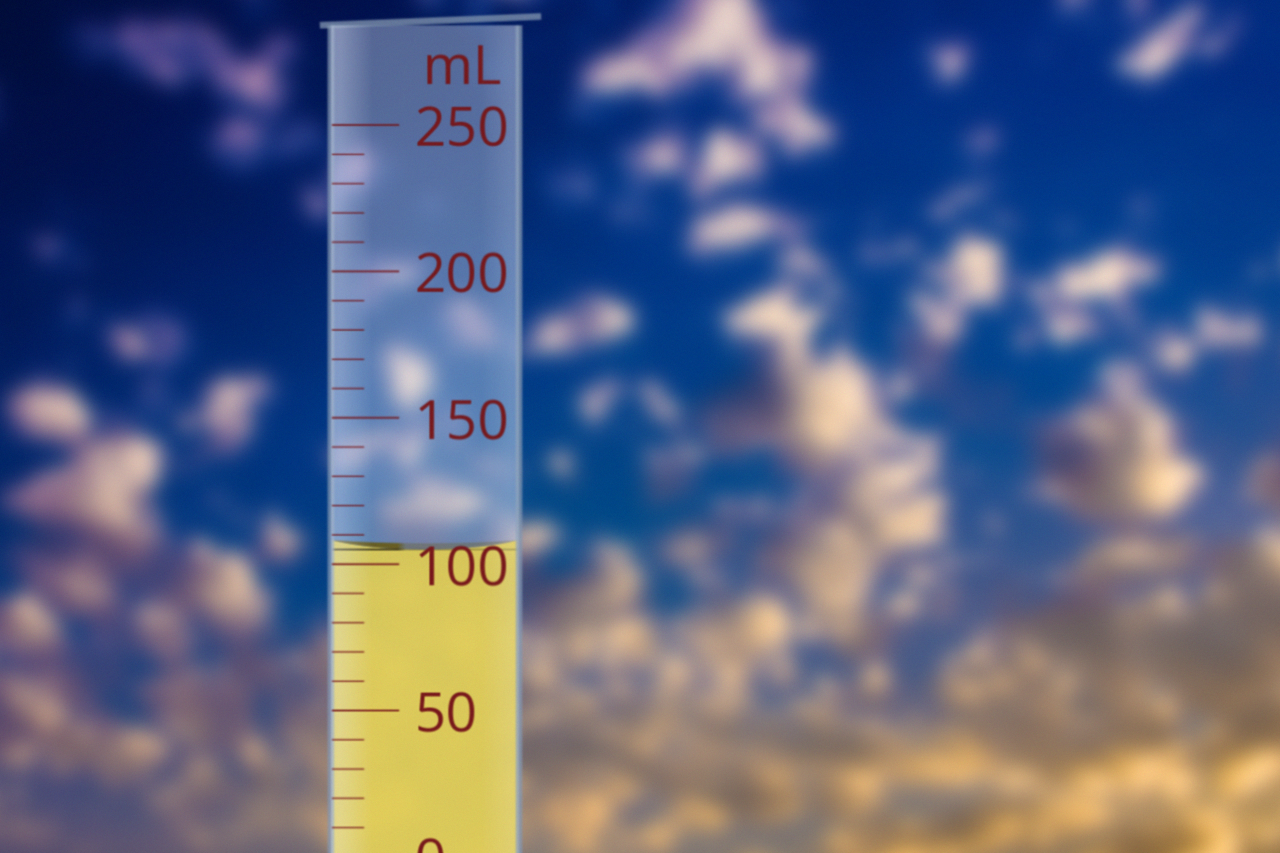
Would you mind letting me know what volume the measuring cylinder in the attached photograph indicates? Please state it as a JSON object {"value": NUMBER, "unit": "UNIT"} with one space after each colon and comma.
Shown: {"value": 105, "unit": "mL"}
